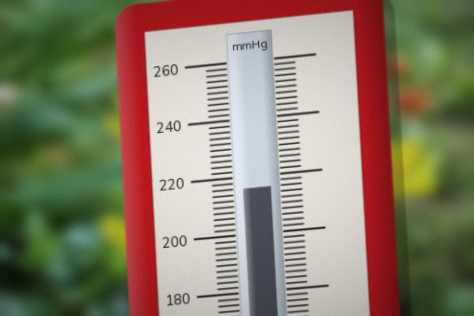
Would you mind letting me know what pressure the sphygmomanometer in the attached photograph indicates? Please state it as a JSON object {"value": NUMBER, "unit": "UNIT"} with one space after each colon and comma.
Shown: {"value": 216, "unit": "mmHg"}
